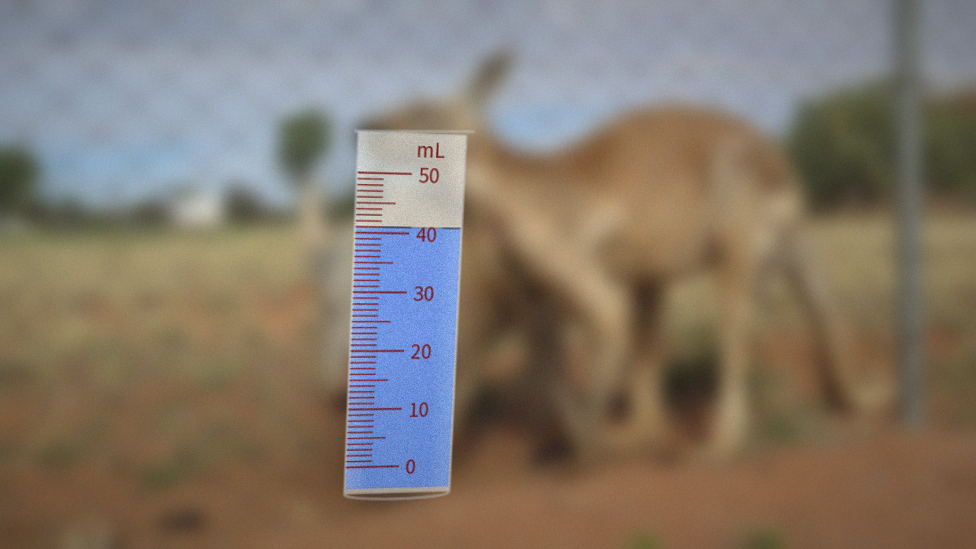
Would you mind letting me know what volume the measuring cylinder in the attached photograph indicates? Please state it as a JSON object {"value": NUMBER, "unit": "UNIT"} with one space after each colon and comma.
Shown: {"value": 41, "unit": "mL"}
